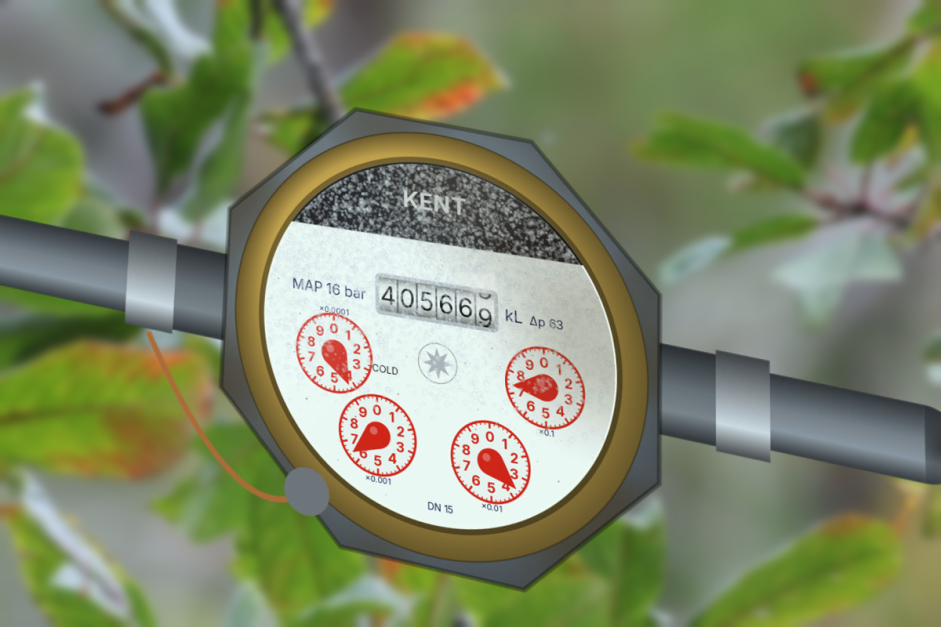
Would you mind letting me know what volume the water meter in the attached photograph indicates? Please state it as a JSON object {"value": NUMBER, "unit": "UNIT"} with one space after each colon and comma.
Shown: {"value": 405668.7364, "unit": "kL"}
